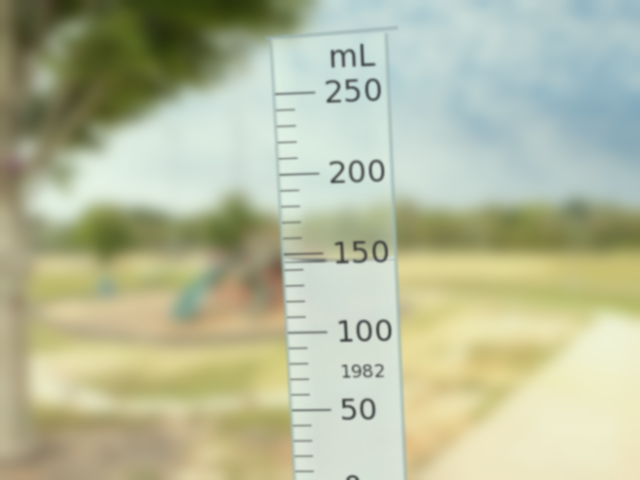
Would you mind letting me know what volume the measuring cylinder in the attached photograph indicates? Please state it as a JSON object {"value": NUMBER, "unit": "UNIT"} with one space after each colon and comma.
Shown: {"value": 145, "unit": "mL"}
